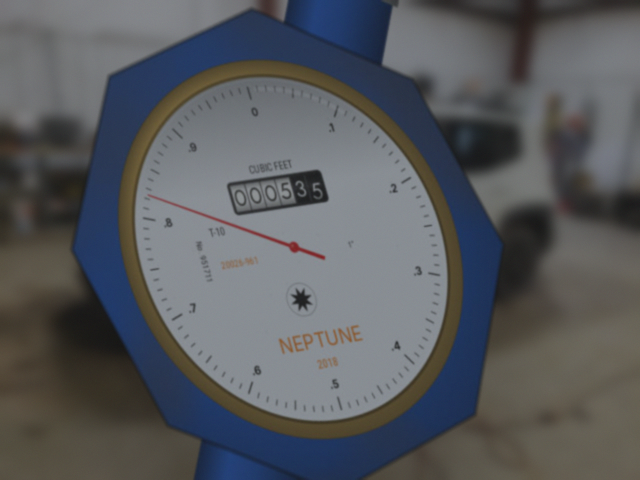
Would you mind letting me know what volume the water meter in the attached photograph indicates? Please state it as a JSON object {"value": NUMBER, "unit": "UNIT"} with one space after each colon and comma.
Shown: {"value": 534.82, "unit": "ft³"}
